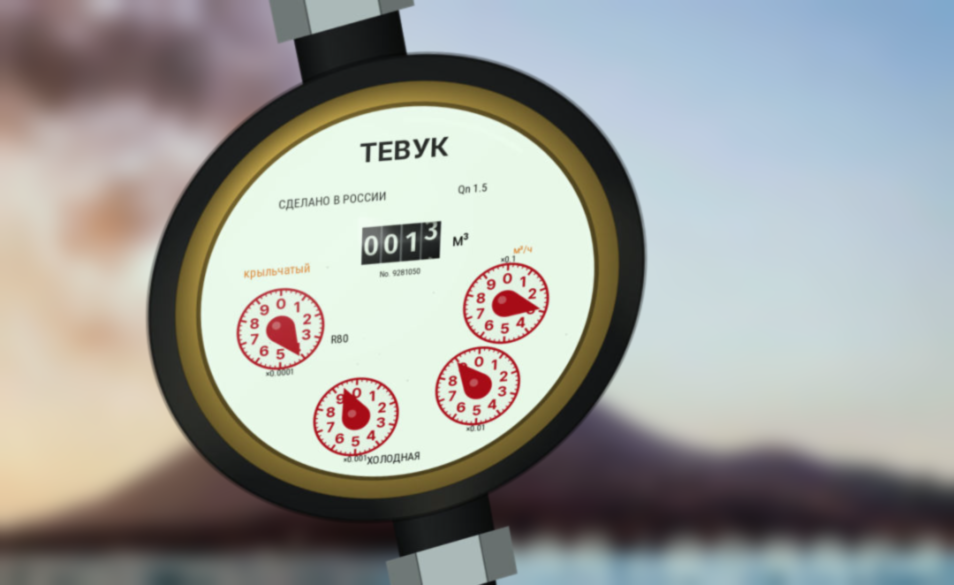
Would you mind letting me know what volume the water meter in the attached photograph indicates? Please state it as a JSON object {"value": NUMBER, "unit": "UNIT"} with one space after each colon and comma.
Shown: {"value": 13.2894, "unit": "m³"}
